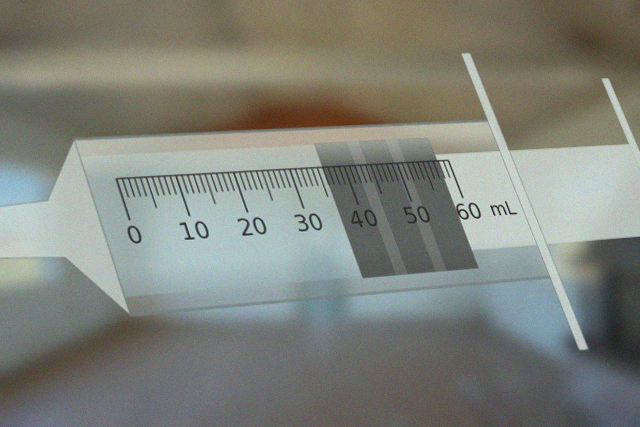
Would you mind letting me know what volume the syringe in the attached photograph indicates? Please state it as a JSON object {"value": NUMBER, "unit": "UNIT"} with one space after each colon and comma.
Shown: {"value": 36, "unit": "mL"}
